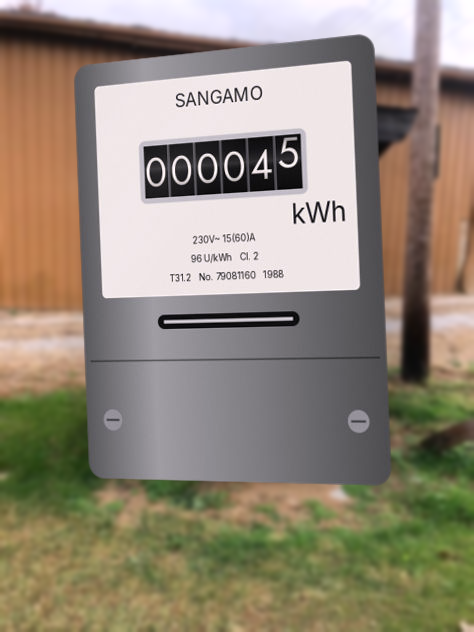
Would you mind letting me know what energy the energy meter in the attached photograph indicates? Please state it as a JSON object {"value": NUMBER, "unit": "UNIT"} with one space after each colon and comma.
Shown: {"value": 45, "unit": "kWh"}
